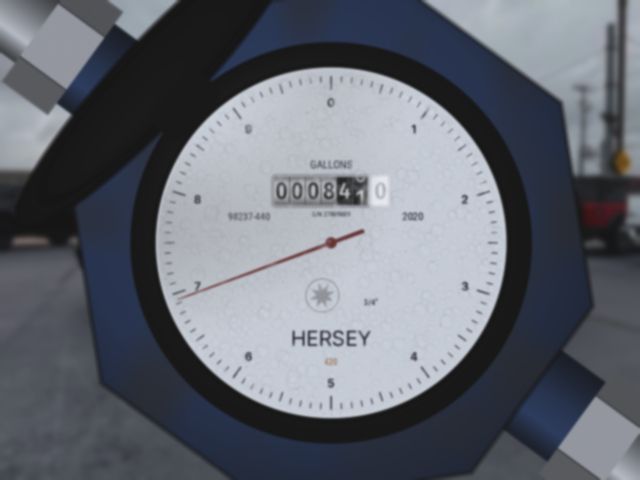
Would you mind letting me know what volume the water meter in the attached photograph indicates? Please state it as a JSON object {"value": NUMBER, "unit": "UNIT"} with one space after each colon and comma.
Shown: {"value": 8406.9, "unit": "gal"}
